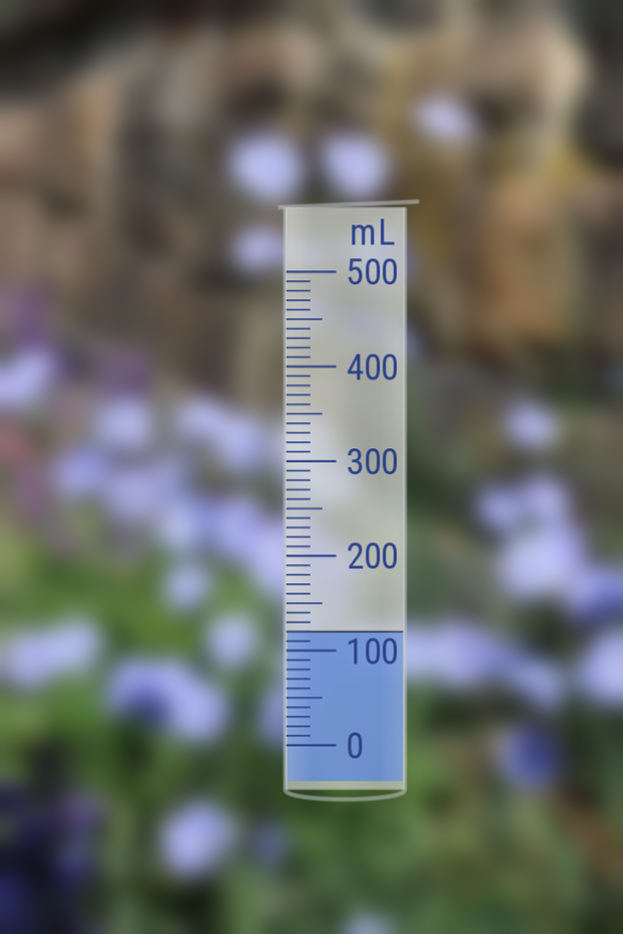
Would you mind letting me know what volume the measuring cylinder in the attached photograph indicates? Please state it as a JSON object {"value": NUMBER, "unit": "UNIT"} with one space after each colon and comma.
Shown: {"value": 120, "unit": "mL"}
